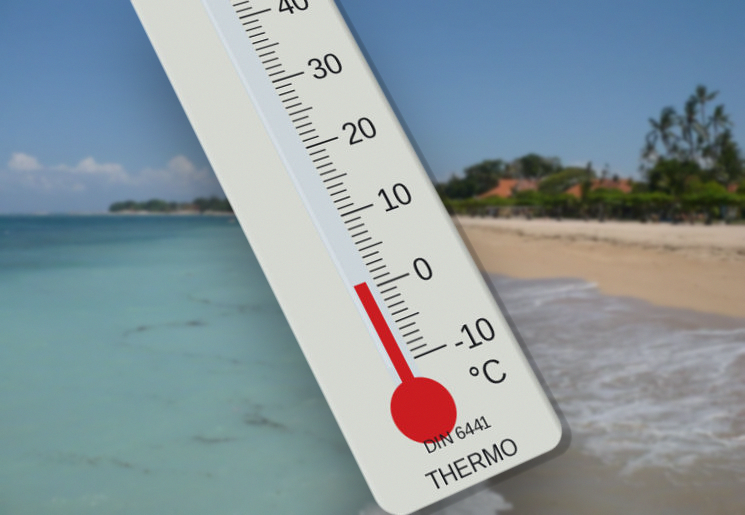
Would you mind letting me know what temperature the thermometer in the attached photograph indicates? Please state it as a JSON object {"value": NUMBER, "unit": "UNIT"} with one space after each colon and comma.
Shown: {"value": 1, "unit": "°C"}
